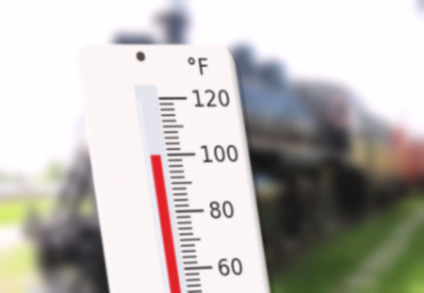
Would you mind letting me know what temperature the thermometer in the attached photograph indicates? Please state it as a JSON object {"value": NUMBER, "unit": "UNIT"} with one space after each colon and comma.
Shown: {"value": 100, "unit": "°F"}
